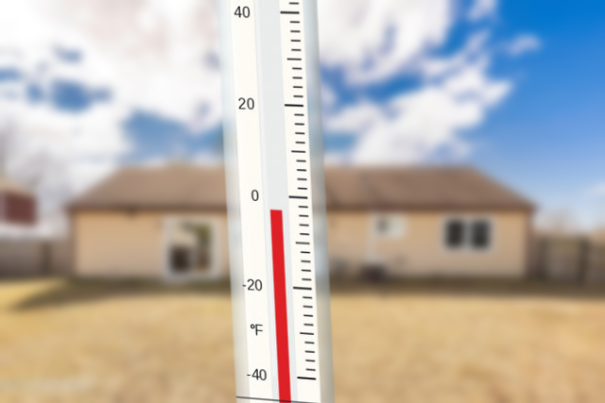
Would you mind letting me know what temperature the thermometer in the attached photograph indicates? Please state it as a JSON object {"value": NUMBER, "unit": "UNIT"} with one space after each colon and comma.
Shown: {"value": -3, "unit": "°F"}
